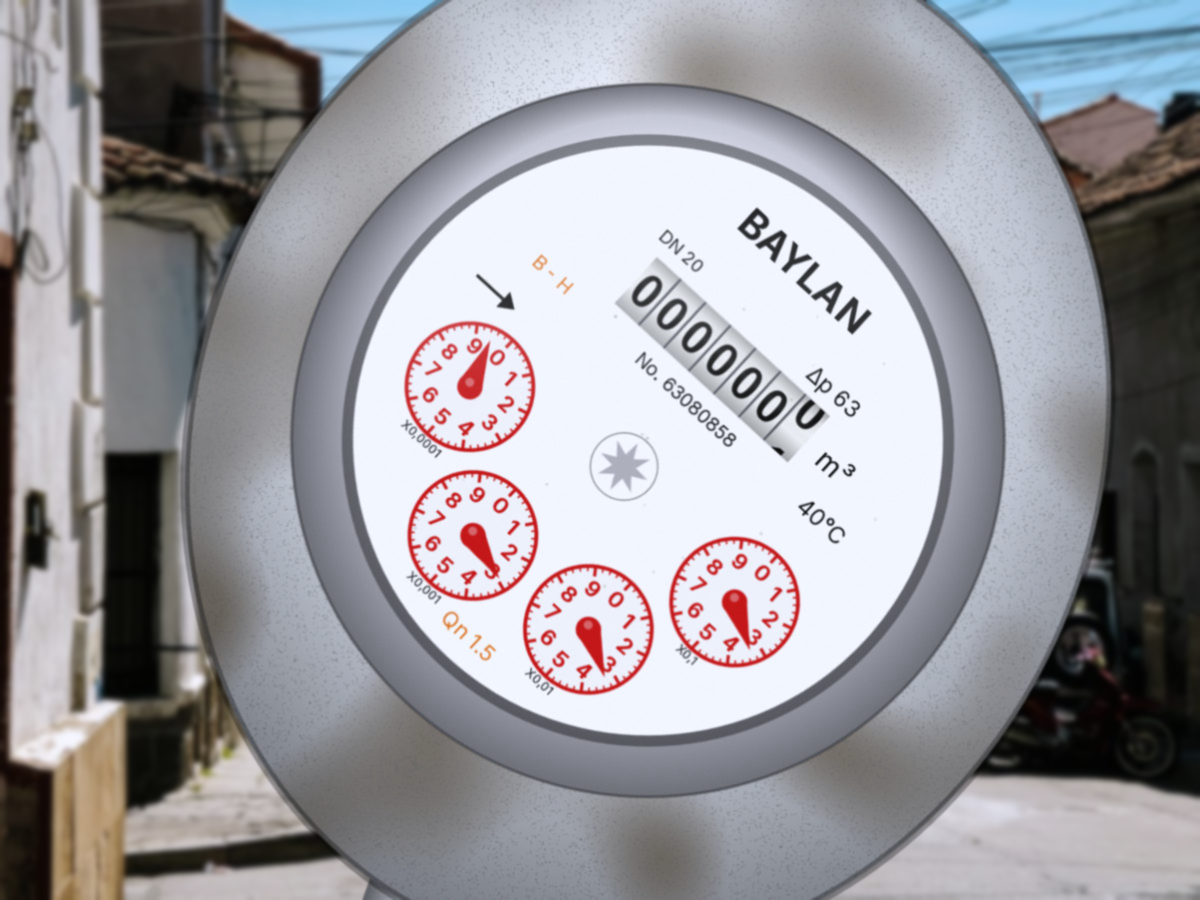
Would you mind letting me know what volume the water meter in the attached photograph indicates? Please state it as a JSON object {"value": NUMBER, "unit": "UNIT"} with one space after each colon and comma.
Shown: {"value": 0.3329, "unit": "m³"}
